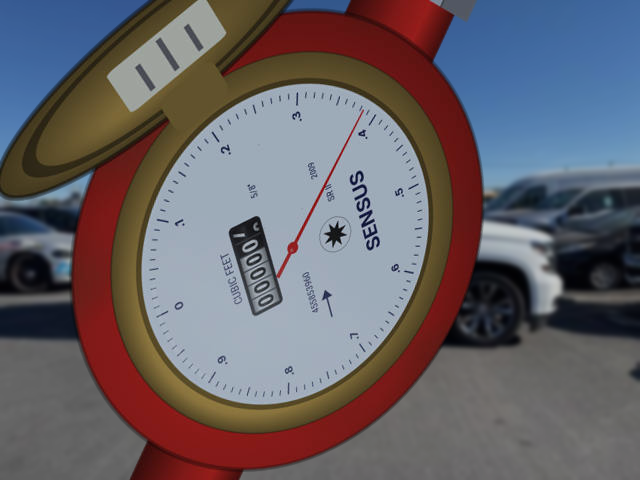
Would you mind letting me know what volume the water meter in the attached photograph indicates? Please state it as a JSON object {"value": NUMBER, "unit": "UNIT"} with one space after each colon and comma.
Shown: {"value": 7.38, "unit": "ft³"}
